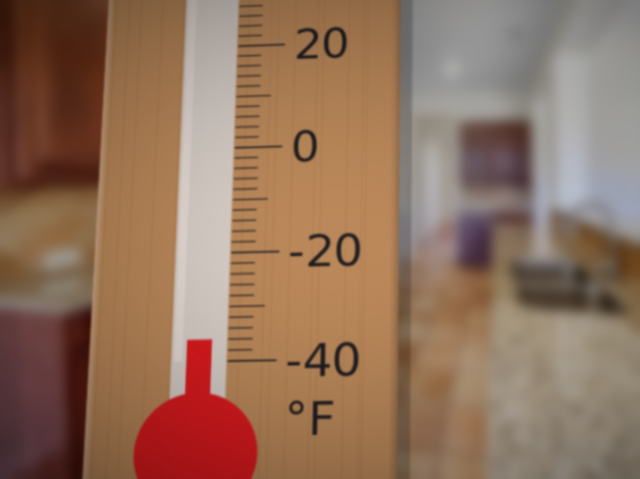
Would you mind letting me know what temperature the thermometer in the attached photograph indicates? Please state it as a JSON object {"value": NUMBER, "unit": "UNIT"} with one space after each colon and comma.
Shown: {"value": -36, "unit": "°F"}
